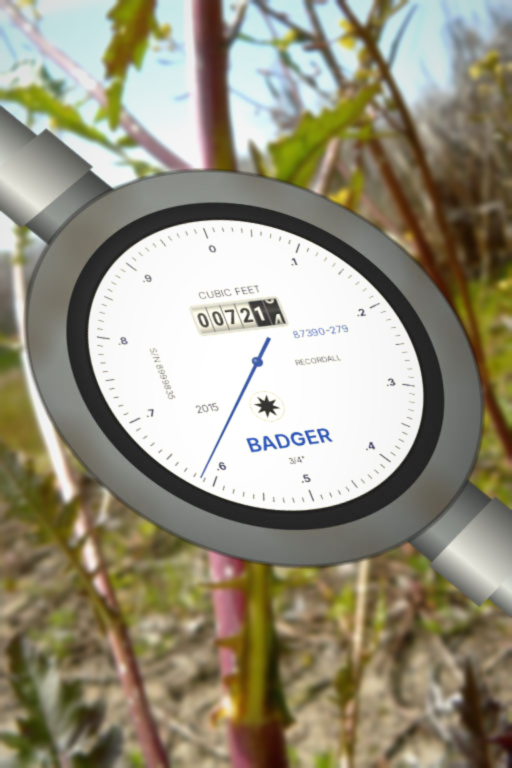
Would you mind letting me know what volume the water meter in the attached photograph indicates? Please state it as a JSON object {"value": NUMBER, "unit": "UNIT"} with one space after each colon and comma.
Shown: {"value": 7213.61, "unit": "ft³"}
